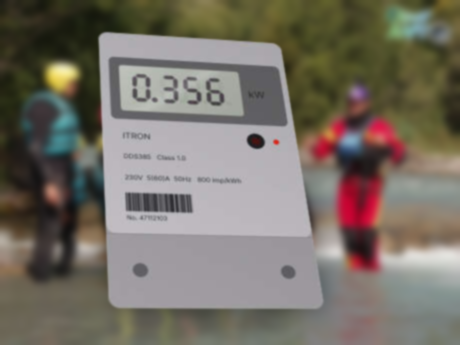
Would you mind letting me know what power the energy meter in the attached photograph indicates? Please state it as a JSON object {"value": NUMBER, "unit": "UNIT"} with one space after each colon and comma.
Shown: {"value": 0.356, "unit": "kW"}
